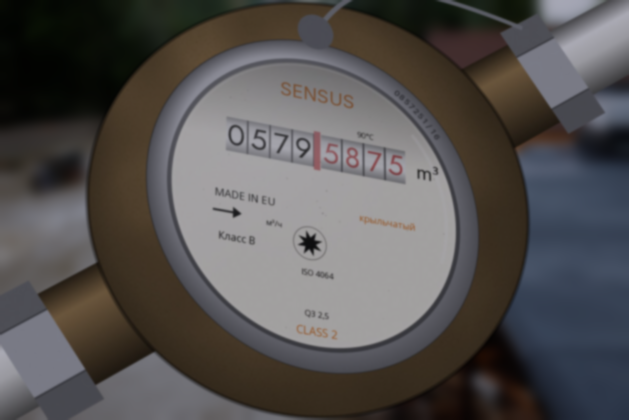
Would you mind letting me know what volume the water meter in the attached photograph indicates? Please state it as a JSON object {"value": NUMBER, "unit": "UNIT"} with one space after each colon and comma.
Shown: {"value": 579.5875, "unit": "m³"}
